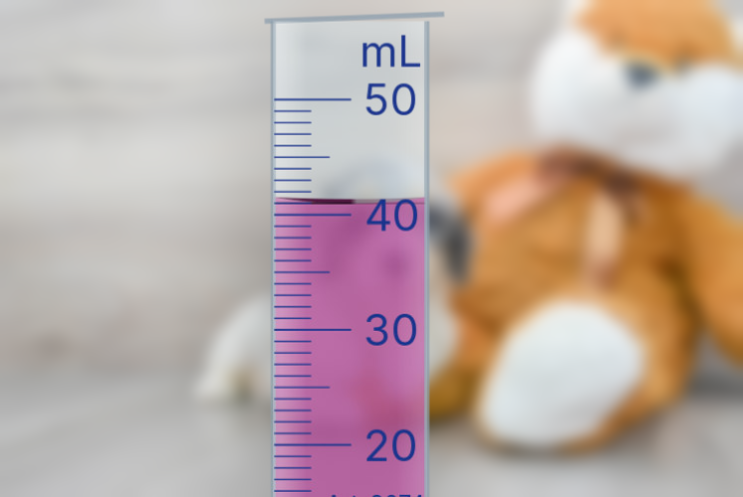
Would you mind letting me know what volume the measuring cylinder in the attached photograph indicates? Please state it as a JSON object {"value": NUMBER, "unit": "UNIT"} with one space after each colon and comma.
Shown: {"value": 41, "unit": "mL"}
